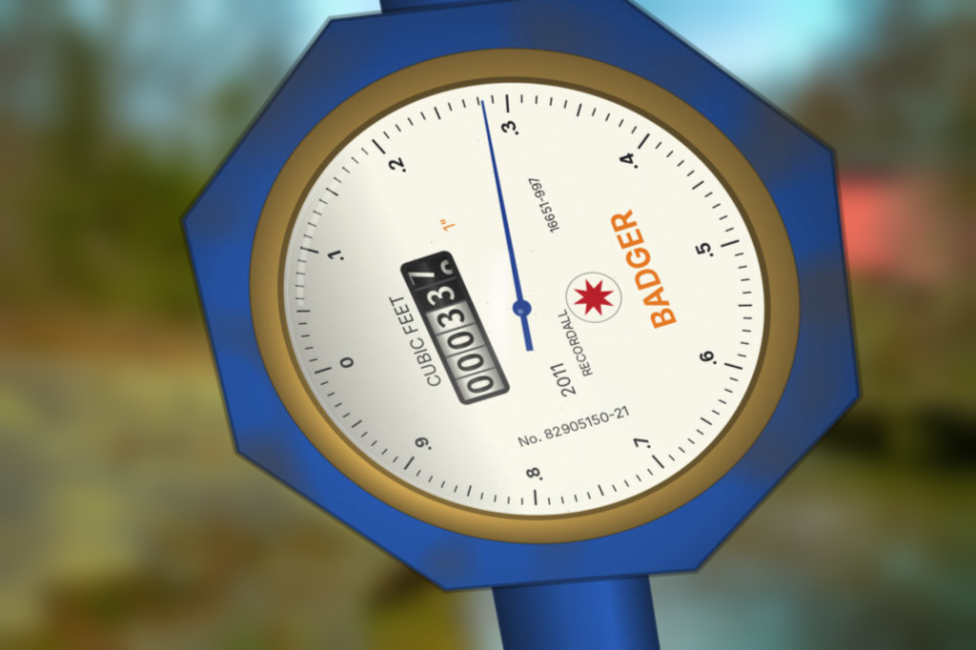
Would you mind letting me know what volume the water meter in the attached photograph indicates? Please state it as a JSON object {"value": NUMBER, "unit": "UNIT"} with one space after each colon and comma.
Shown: {"value": 337.28, "unit": "ft³"}
